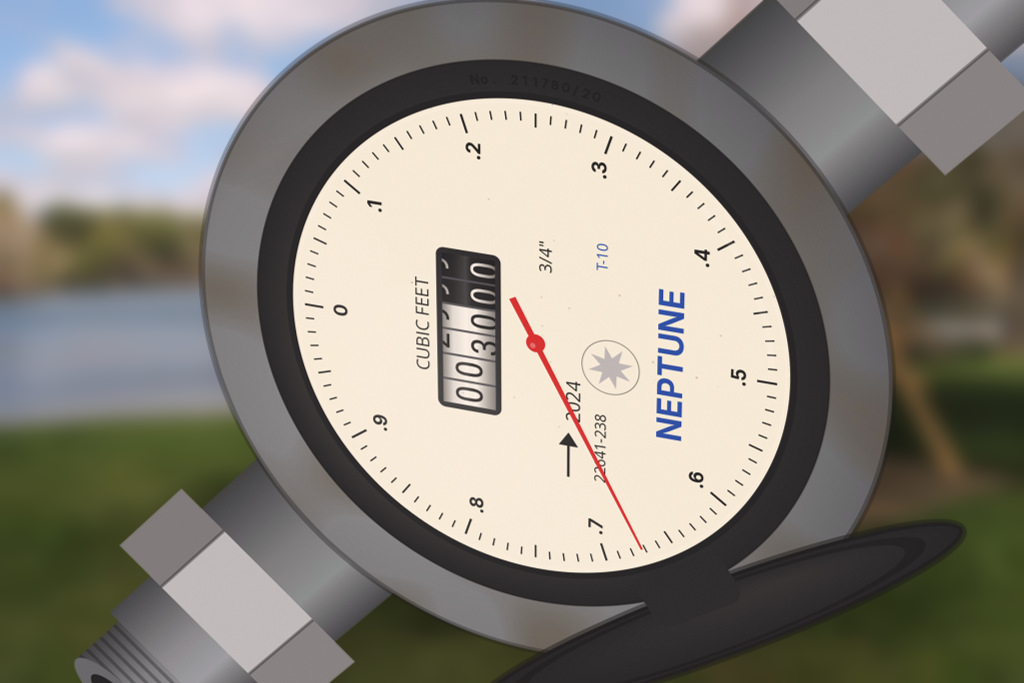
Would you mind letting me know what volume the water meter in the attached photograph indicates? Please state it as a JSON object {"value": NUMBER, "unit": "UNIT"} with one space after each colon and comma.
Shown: {"value": 2999.67, "unit": "ft³"}
